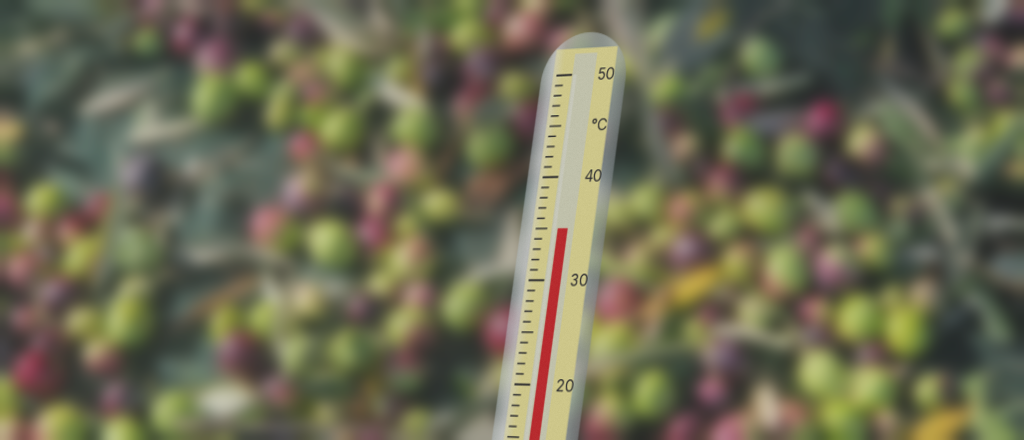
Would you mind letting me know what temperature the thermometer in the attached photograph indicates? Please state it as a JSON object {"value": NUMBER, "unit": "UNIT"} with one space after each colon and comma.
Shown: {"value": 35, "unit": "°C"}
